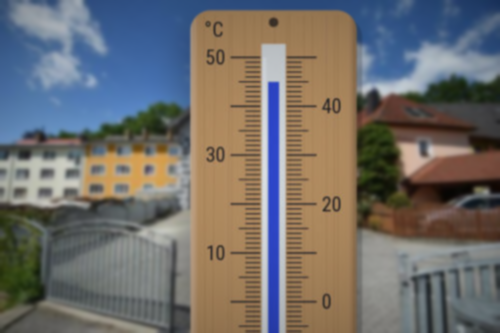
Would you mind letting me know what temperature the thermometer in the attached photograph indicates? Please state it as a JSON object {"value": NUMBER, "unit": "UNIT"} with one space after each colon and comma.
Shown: {"value": 45, "unit": "°C"}
